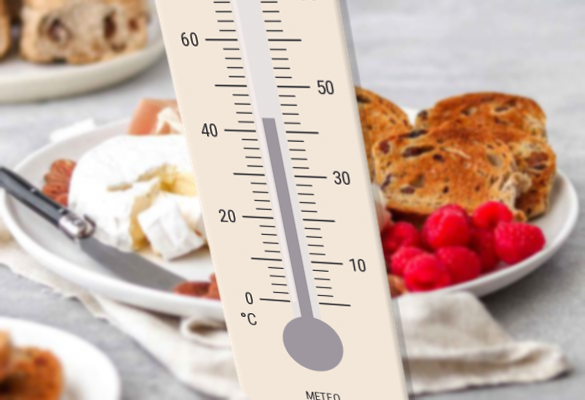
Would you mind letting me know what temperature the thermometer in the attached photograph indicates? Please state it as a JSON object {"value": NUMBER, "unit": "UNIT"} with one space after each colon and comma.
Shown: {"value": 43, "unit": "°C"}
